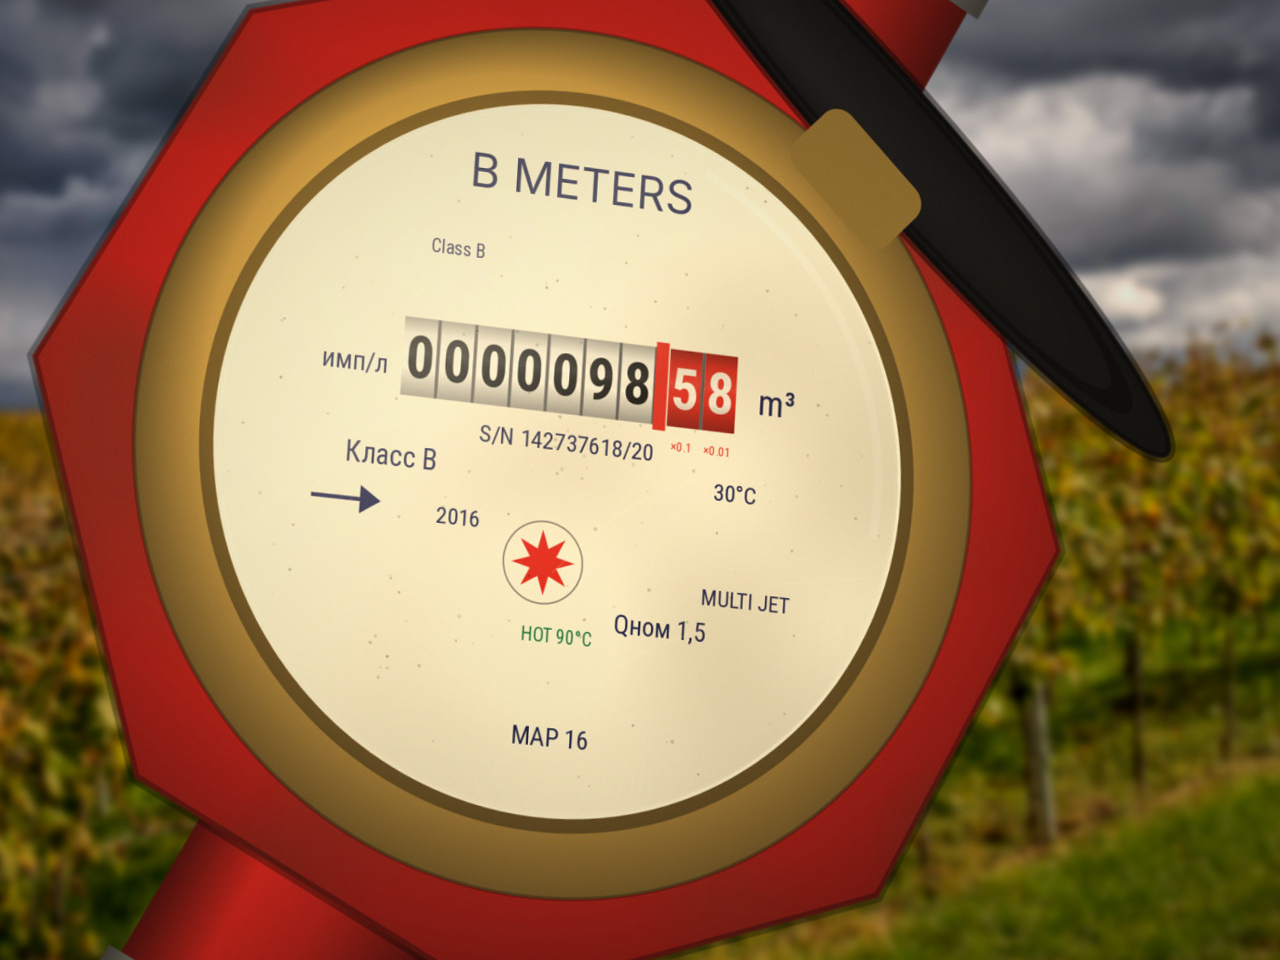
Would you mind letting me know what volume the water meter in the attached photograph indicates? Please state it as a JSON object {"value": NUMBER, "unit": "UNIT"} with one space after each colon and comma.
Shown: {"value": 98.58, "unit": "m³"}
